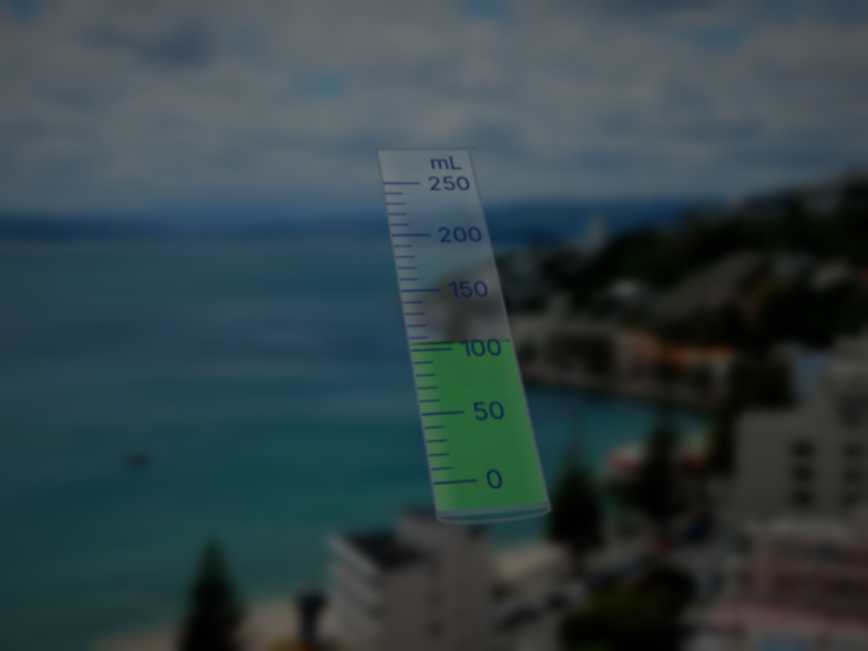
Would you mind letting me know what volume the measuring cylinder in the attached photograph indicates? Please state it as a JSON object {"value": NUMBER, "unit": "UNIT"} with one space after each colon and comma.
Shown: {"value": 105, "unit": "mL"}
